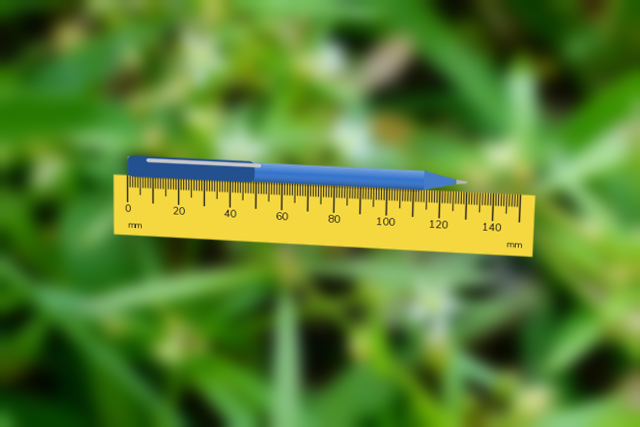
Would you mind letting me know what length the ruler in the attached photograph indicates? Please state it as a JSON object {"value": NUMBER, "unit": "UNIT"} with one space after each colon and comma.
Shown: {"value": 130, "unit": "mm"}
